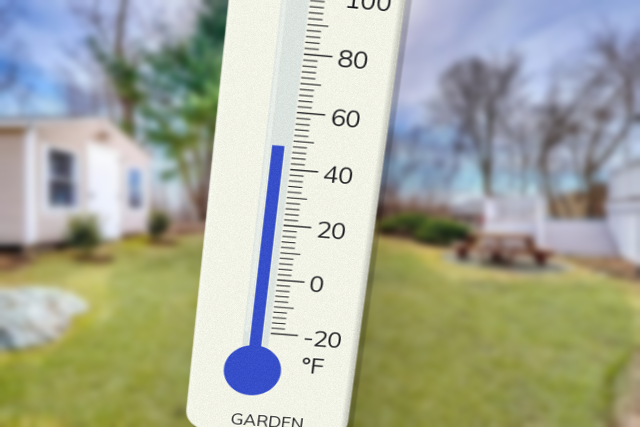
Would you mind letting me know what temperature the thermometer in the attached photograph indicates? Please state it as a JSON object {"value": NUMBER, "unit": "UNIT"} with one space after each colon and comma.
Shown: {"value": 48, "unit": "°F"}
